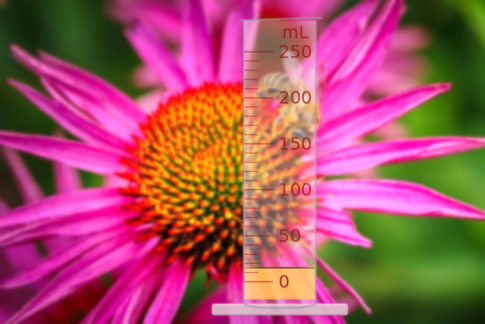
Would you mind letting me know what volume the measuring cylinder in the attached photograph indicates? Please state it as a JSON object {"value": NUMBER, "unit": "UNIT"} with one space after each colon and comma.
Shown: {"value": 15, "unit": "mL"}
